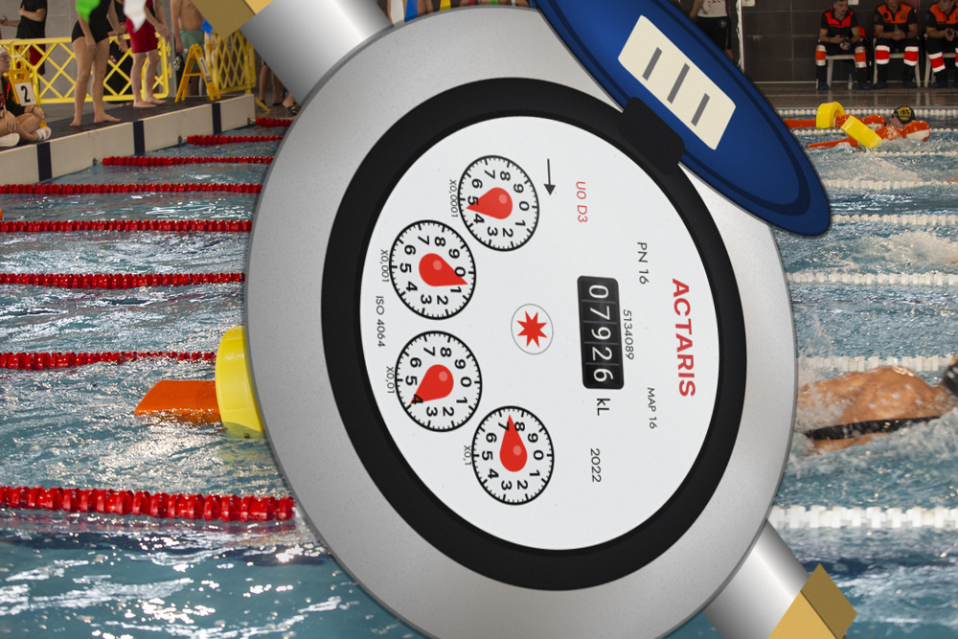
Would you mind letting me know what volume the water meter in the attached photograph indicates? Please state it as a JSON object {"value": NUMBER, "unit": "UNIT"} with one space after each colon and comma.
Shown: {"value": 7926.7404, "unit": "kL"}
